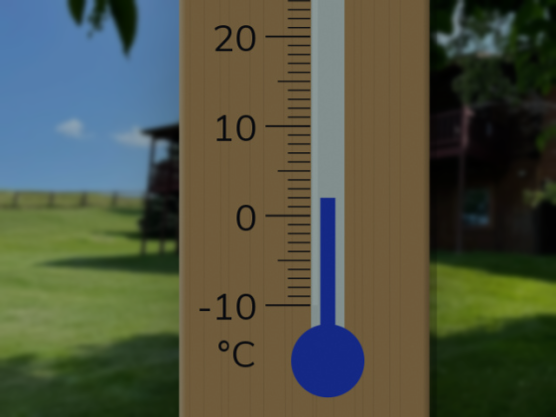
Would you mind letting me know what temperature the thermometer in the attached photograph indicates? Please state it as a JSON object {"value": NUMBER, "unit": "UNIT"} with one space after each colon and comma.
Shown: {"value": 2, "unit": "°C"}
